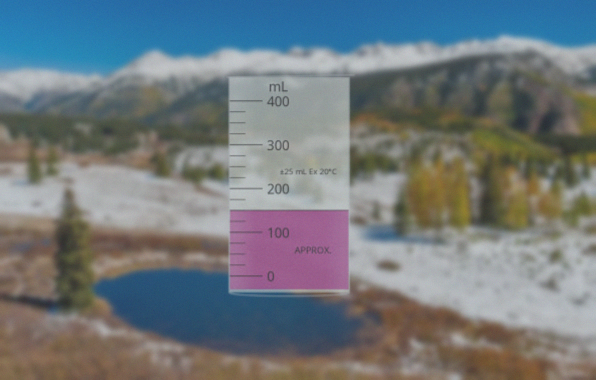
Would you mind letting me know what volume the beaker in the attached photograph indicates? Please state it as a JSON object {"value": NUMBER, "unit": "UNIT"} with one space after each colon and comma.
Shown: {"value": 150, "unit": "mL"}
